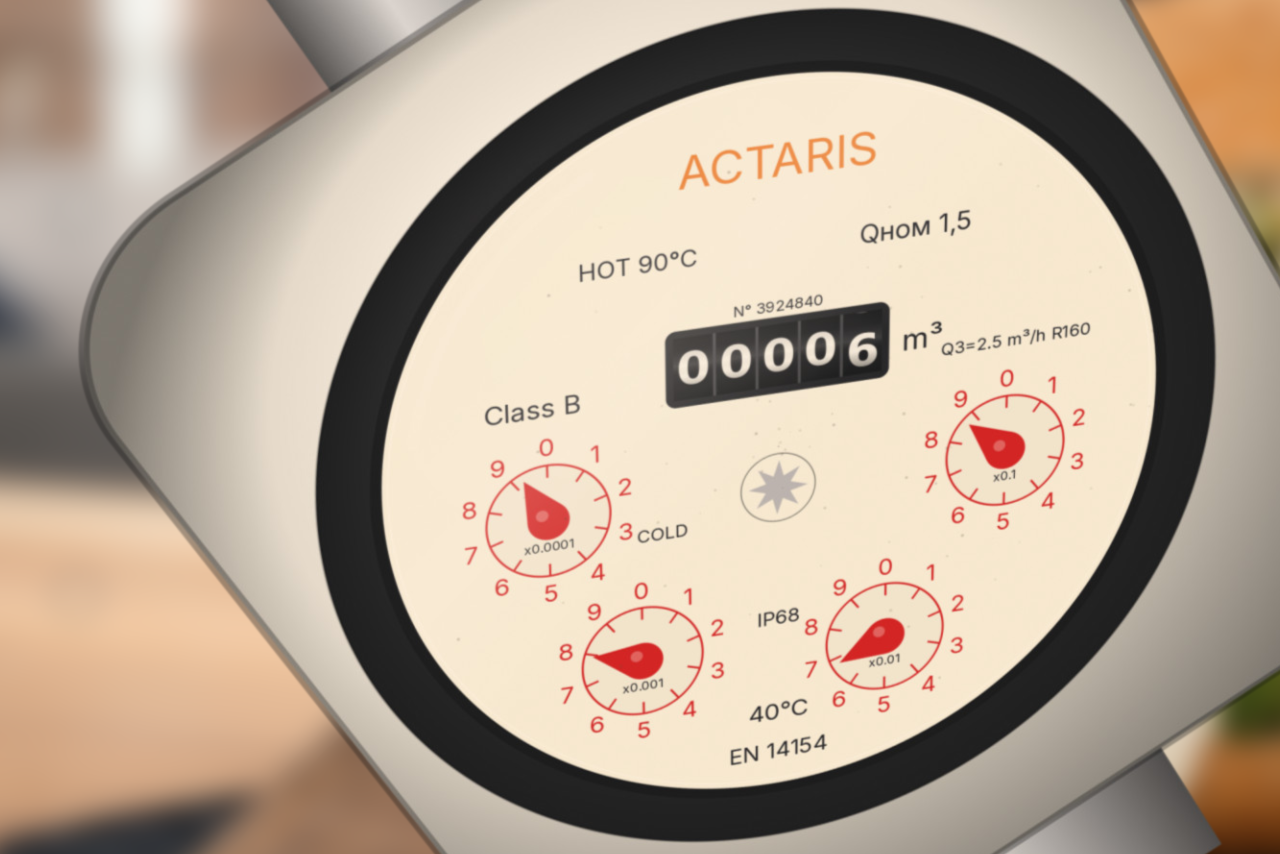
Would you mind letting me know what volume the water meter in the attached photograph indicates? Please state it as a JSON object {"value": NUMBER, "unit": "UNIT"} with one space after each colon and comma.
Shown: {"value": 5.8679, "unit": "m³"}
